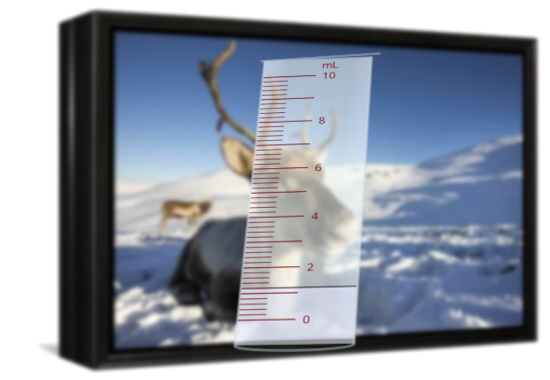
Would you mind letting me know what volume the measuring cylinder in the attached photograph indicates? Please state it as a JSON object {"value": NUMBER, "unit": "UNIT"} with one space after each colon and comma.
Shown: {"value": 1.2, "unit": "mL"}
